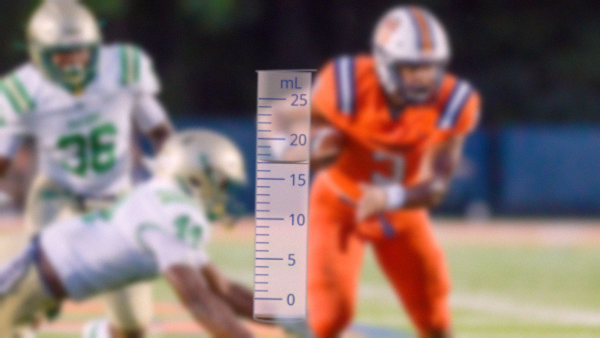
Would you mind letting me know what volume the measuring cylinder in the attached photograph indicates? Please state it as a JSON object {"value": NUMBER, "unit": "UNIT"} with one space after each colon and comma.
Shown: {"value": 17, "unit": "mL"}
